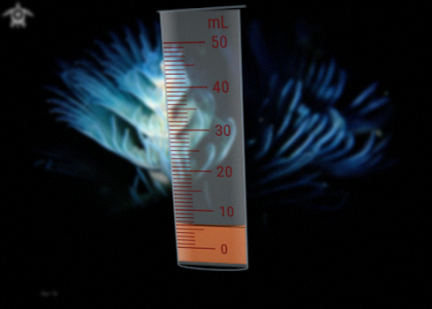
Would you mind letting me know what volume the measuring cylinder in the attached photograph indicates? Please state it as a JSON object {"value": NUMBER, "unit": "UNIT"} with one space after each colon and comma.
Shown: {"value": 6, "unit": "mL"}
